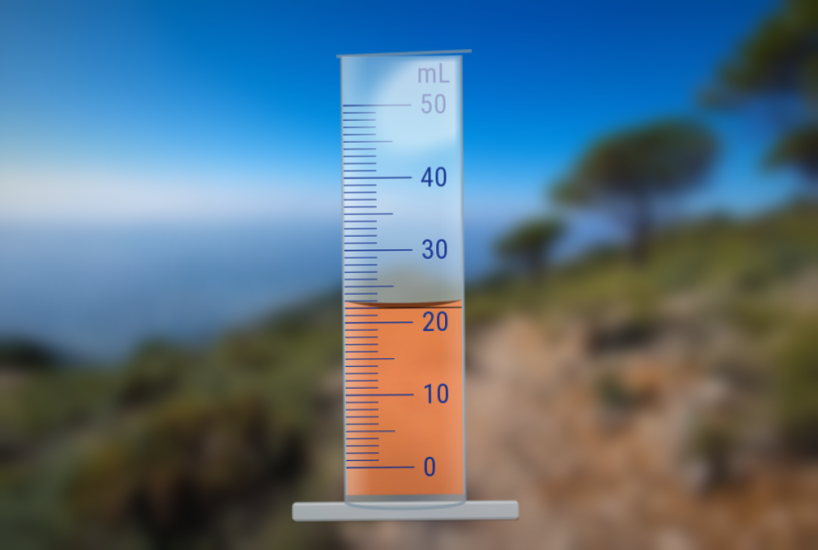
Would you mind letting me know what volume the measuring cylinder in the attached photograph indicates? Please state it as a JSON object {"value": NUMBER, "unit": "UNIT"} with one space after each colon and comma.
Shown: {"value": 22, "unit": "mL"}
